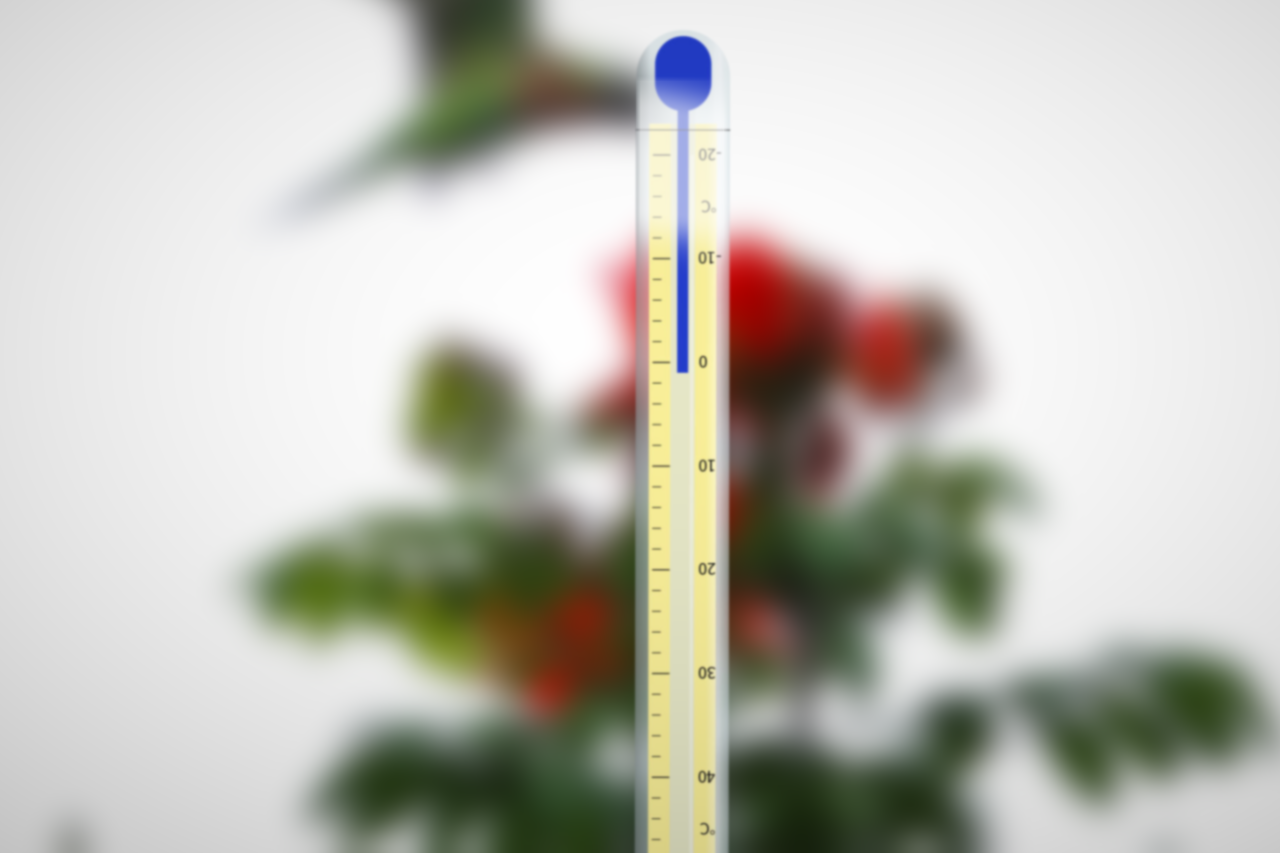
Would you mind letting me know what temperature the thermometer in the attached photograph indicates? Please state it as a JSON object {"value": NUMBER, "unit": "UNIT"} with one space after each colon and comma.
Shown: {"value": 1, "unit": "°C"}
